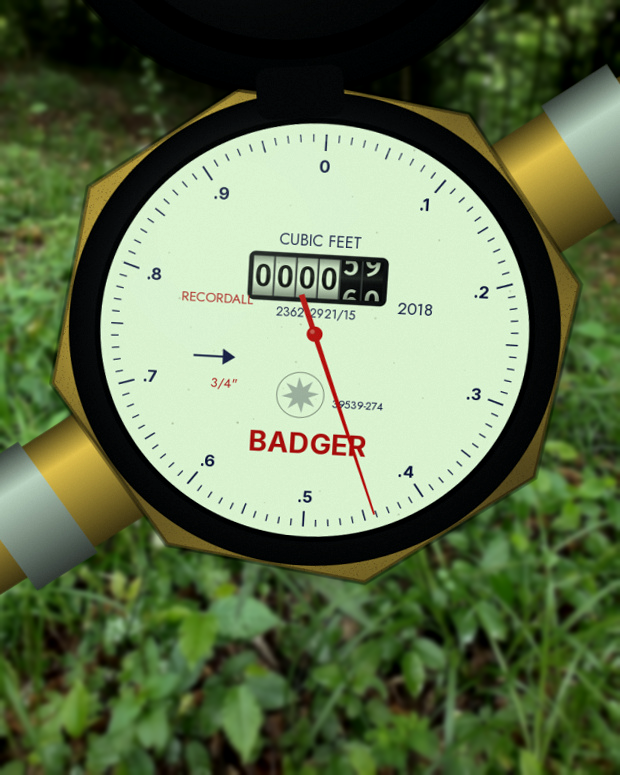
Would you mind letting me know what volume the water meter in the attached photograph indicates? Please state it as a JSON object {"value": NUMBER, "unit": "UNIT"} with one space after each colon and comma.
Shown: {"value": 59.44, "unit": "ft³"}
